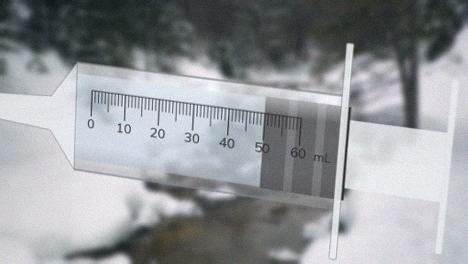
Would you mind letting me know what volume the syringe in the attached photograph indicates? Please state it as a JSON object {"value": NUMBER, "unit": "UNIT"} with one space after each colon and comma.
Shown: {"value": 50, "unit": "mL"}
